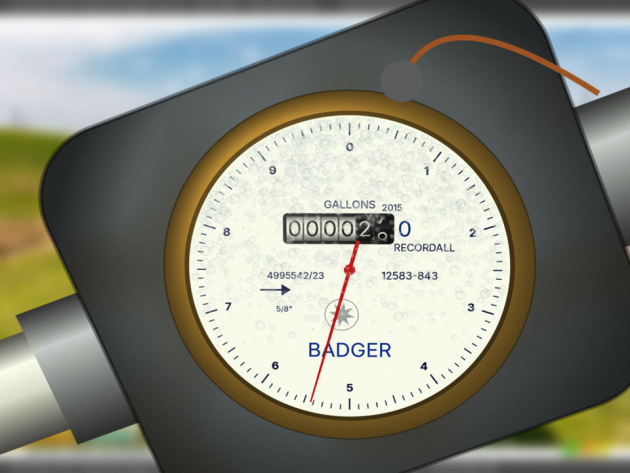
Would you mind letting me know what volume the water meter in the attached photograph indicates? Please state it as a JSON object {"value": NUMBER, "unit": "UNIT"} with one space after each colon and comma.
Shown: {"value": 275.4, "unit": "gal"}
